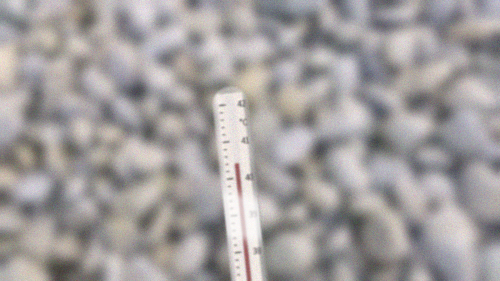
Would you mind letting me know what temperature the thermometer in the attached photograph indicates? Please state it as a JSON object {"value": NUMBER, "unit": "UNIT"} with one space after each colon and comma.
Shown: {"value": 40.4, "unit": "°C"}
